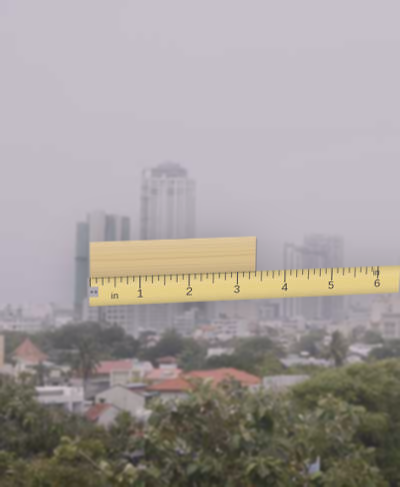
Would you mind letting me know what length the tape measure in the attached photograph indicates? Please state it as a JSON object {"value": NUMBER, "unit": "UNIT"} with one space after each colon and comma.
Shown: {"value": 3.375, "unit": "in"}
